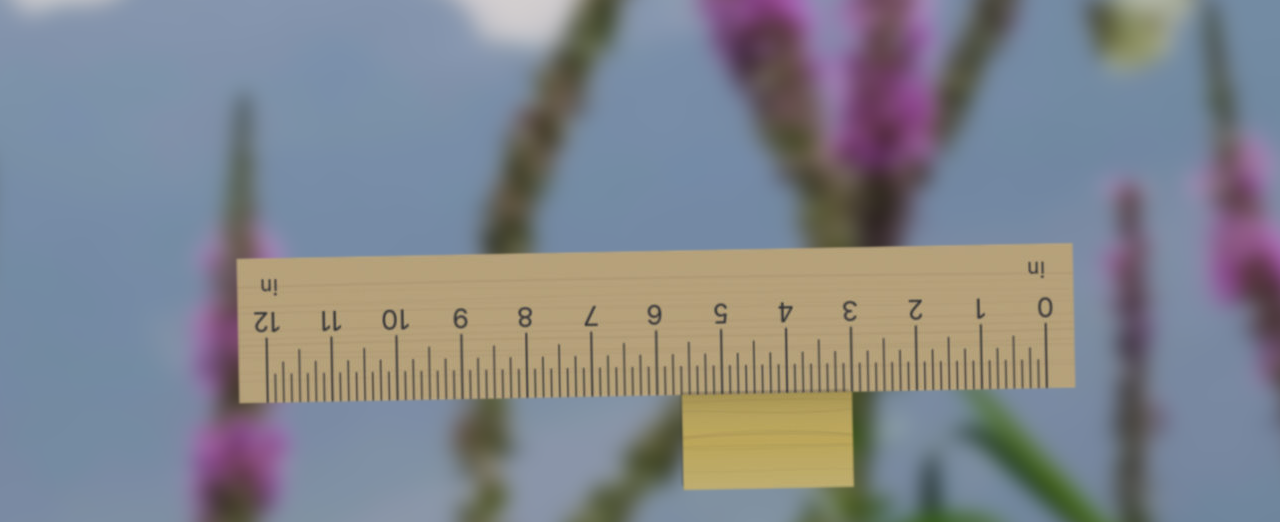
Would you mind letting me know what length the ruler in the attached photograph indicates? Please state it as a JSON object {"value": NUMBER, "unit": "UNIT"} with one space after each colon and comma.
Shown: {"value": 2.625, "unit": "in"}
